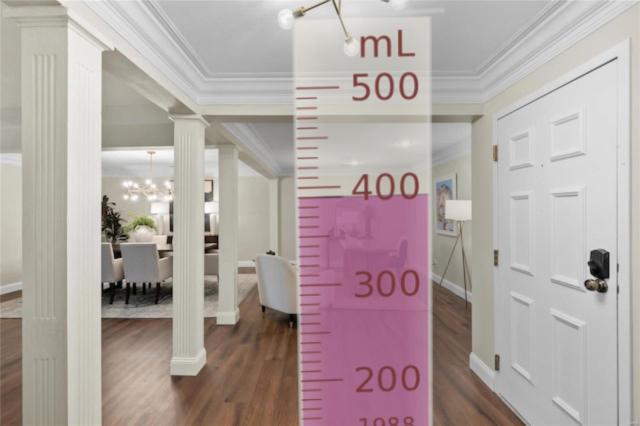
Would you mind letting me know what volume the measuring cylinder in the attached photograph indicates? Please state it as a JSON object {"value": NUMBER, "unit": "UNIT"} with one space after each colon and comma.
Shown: {"value": 390, "unit": "mL"}
